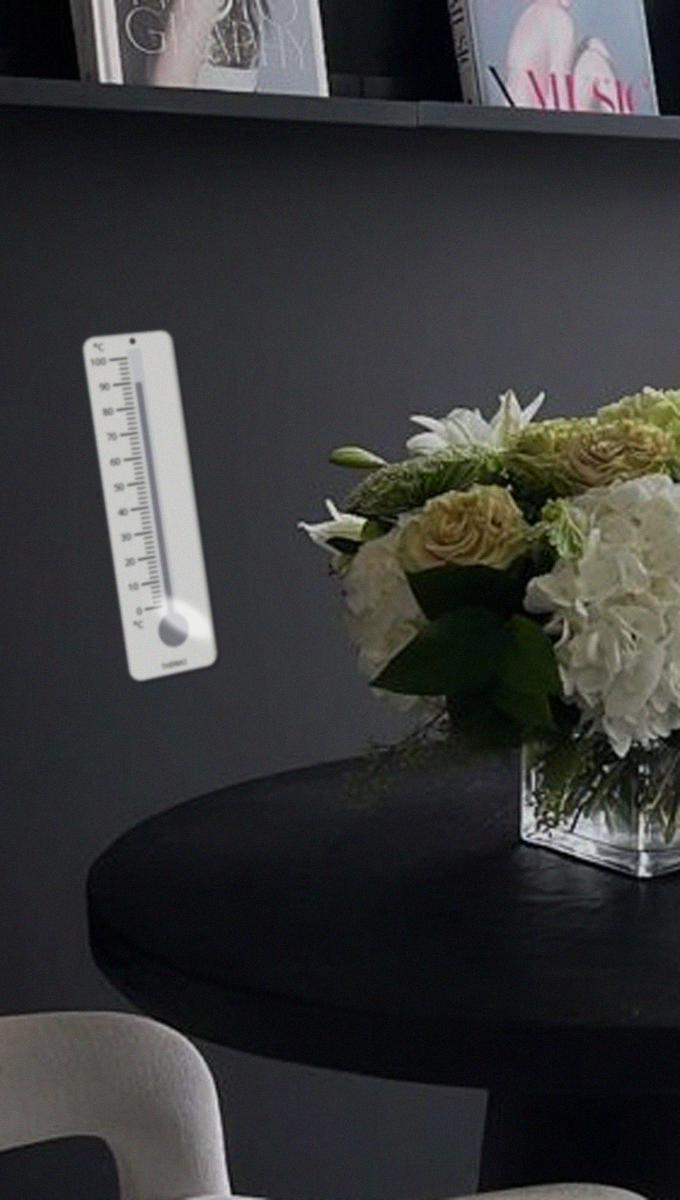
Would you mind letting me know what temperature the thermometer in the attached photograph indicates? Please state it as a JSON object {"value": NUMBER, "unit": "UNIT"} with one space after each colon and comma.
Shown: {"value": 90, "unit": "°C"}
